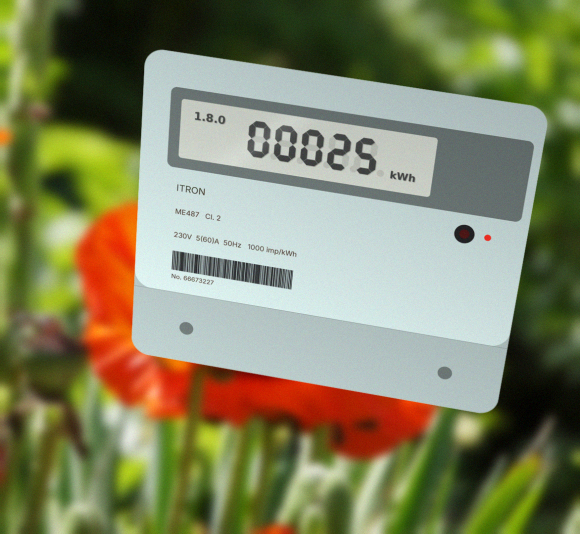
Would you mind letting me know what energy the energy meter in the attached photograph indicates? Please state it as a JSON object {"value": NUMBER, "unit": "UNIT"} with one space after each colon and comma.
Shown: {"value": 25, "unit": "kWh"}
